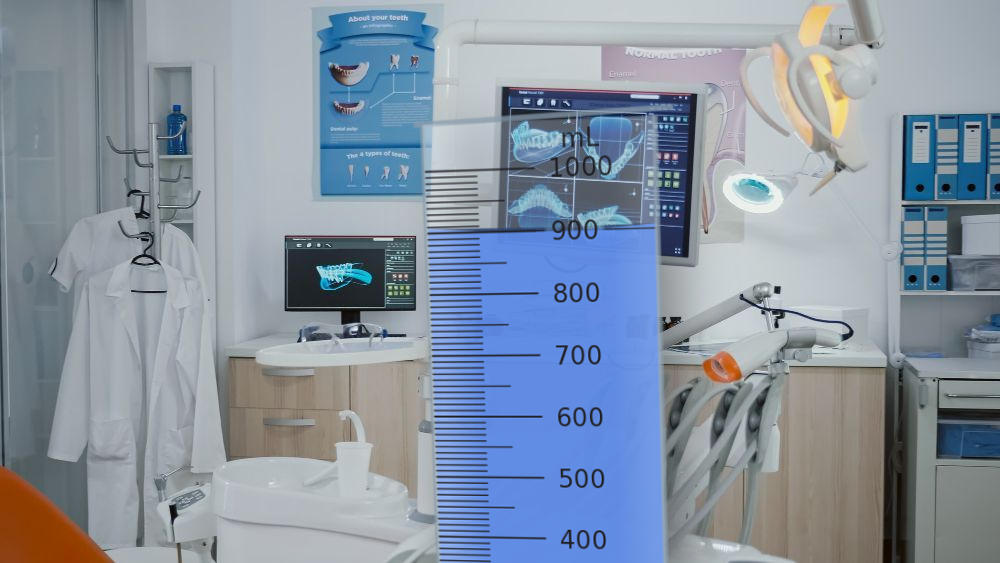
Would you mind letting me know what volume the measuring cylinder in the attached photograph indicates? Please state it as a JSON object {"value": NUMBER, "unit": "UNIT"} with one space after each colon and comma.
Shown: {"value": 900, "unit": "mL"}
